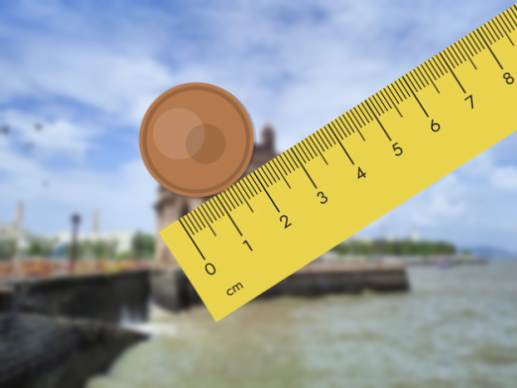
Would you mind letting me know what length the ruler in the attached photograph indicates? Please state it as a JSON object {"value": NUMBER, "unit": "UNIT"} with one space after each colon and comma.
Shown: {"value": 2.6, "unit": "cm"}
